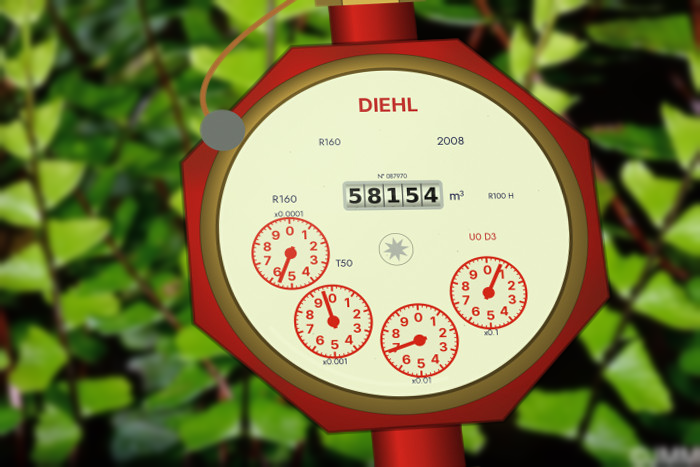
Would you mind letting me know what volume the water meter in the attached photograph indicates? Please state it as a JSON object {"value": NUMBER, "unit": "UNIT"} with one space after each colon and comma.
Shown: {"value": 58154.0695, "unit": "m³"}
